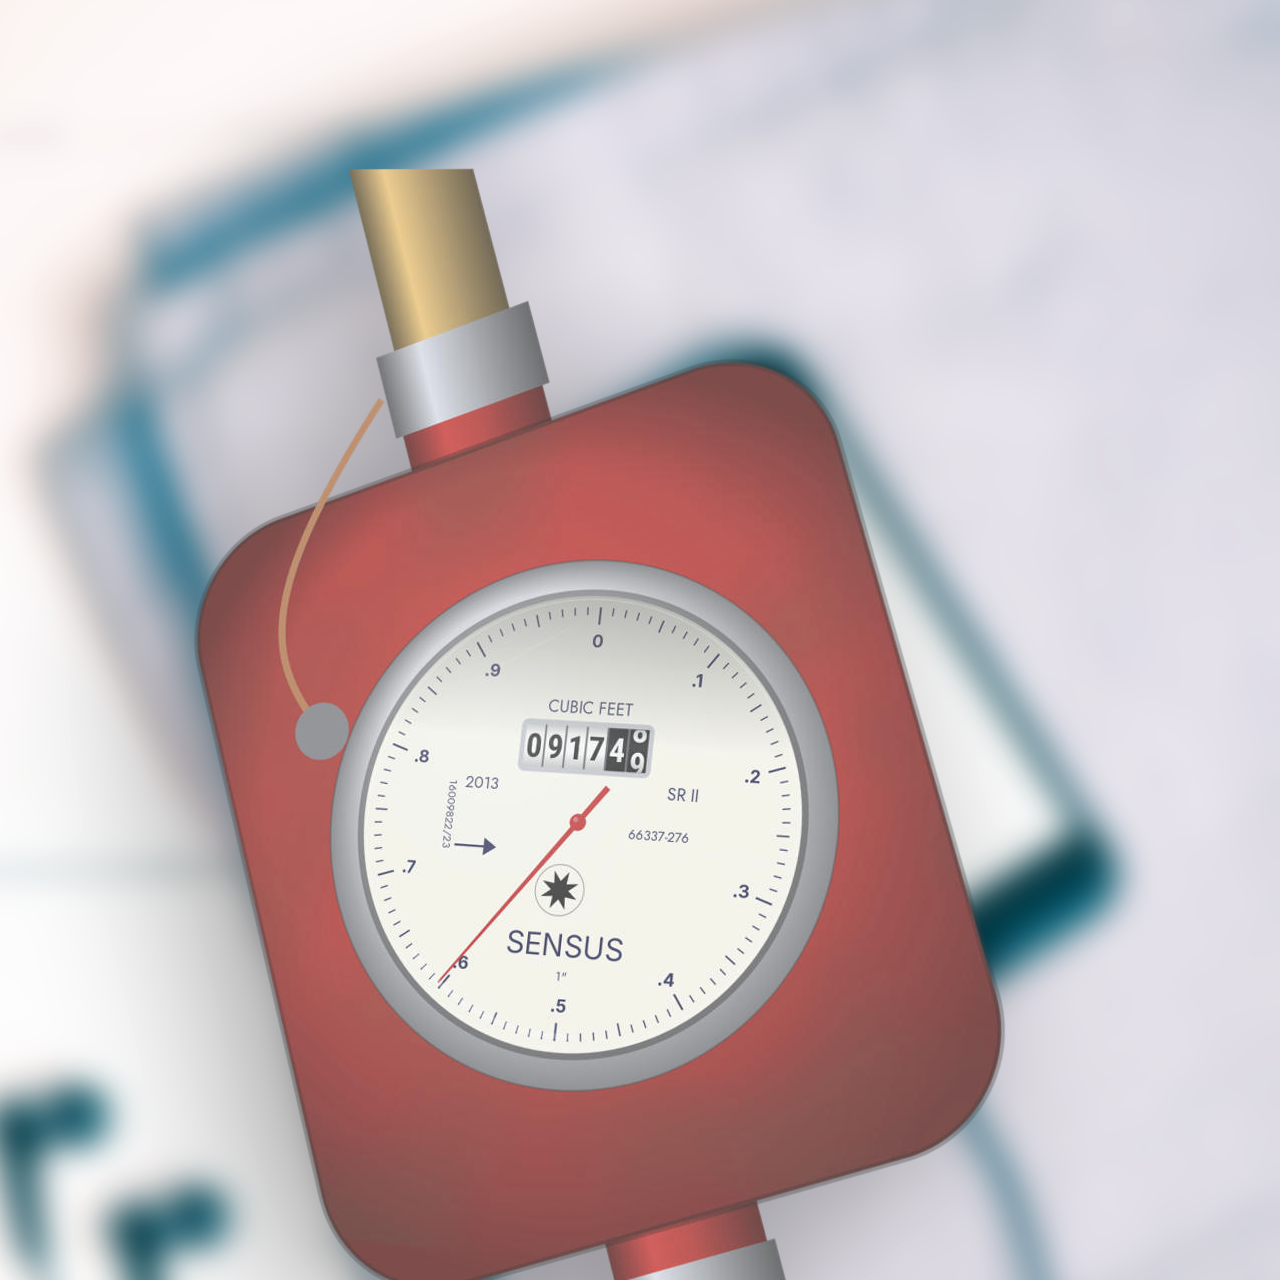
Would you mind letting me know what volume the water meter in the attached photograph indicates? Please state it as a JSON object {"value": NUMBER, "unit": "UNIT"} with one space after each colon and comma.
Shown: {"value": 91748.60, "unit": "ft³"}
